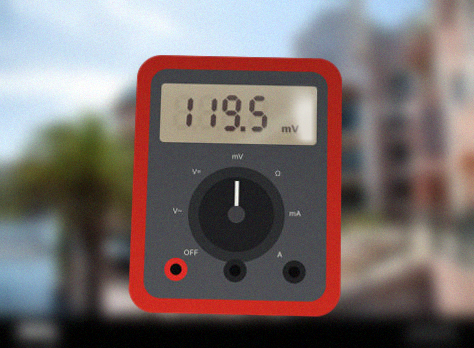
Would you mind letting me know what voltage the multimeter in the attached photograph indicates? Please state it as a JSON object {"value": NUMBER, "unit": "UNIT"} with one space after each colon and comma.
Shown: {"value": 119.5, "unit": "mV"}
